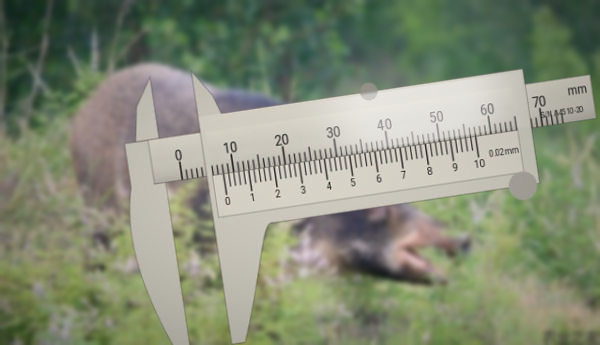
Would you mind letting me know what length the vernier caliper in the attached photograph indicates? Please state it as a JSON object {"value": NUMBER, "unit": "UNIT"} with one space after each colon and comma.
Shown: {"value": 8.0, "unit": "mm"}
